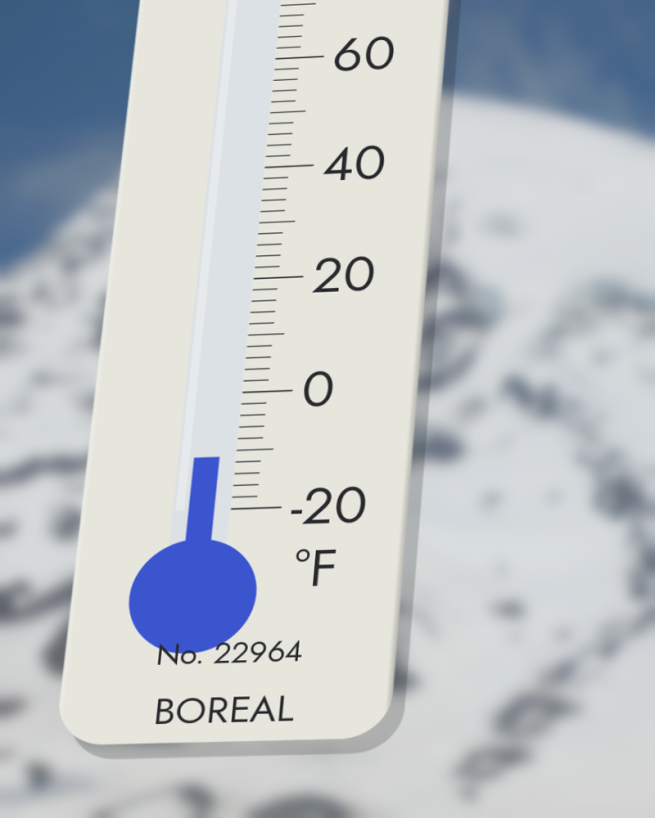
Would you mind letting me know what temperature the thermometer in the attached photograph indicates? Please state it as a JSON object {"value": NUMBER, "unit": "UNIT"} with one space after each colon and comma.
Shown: {"value": -11, "unit": "°F"}
